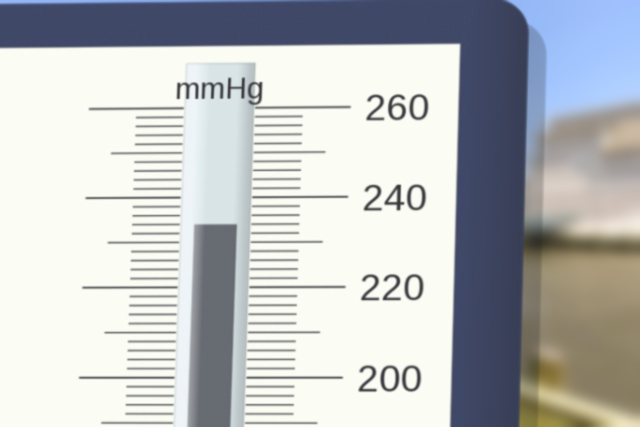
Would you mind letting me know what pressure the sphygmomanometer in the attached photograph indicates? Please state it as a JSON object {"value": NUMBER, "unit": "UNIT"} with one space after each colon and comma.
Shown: {"value": 234, "unit": "mmHg"}
